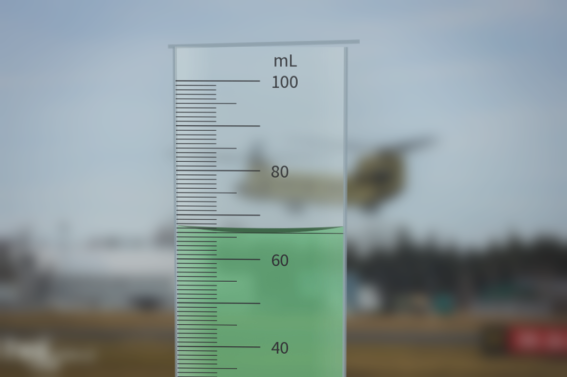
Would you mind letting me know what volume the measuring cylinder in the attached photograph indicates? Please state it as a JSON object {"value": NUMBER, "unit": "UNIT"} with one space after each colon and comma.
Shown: {"value": 66, "unit": "mL"}
